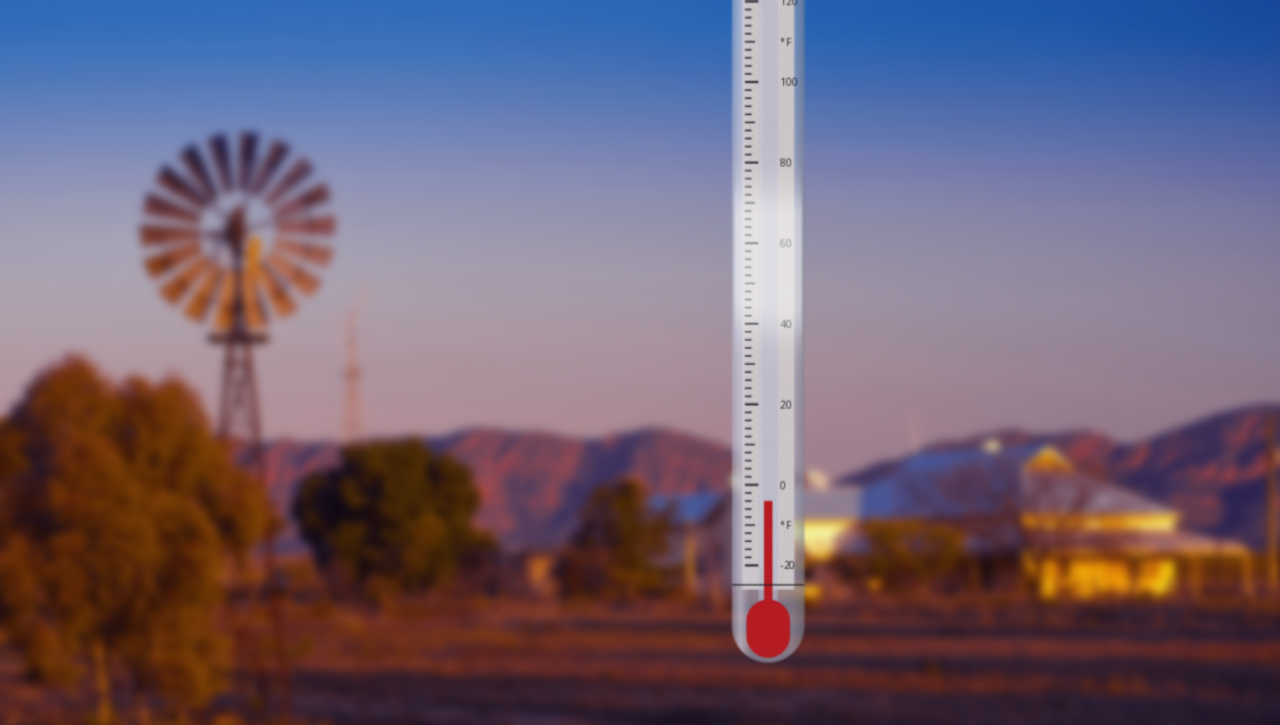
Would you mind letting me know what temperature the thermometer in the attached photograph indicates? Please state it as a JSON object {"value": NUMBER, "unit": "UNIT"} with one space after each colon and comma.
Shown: {"value": -4, "unit": "°F"}
